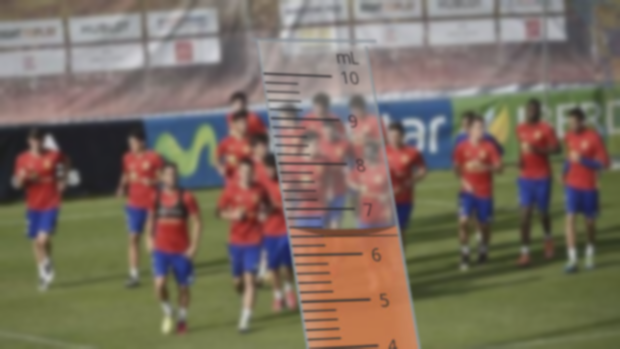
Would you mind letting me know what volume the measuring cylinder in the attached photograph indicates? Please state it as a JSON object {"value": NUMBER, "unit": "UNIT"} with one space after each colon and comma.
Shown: {"value": 6.4, "unit": "mL"}
